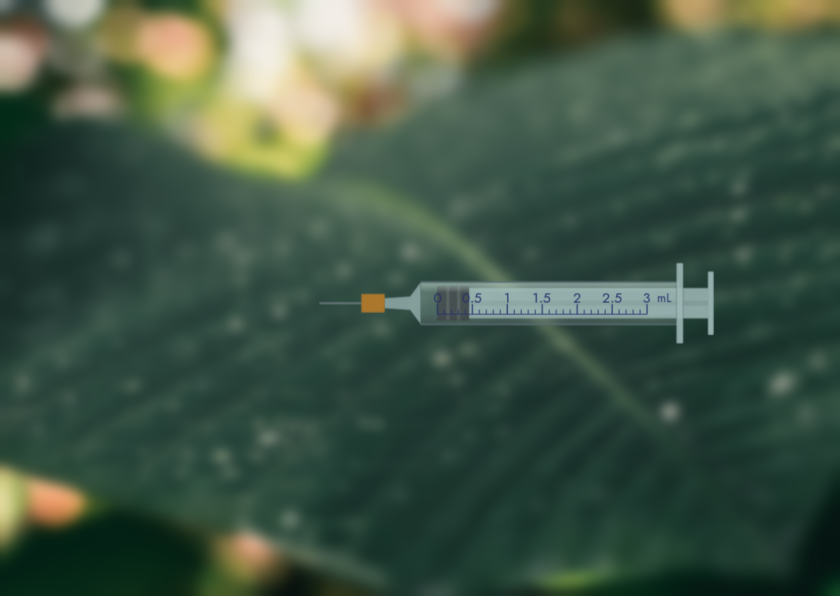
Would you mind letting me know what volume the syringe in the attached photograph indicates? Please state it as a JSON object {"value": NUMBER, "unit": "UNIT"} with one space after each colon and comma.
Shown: {"value": 0, "unit": "mL"}
